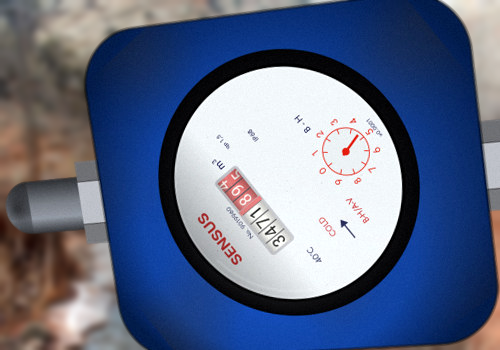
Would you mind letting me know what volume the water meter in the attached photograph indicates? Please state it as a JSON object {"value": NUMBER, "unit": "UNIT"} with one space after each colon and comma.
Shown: {"value": 3471.8944, "unit": "m³"}
